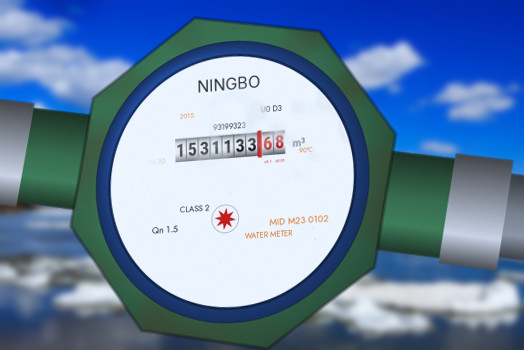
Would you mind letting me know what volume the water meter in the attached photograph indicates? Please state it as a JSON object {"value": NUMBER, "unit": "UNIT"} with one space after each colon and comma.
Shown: {"value": 1531133.68, "unit": "m³"}
